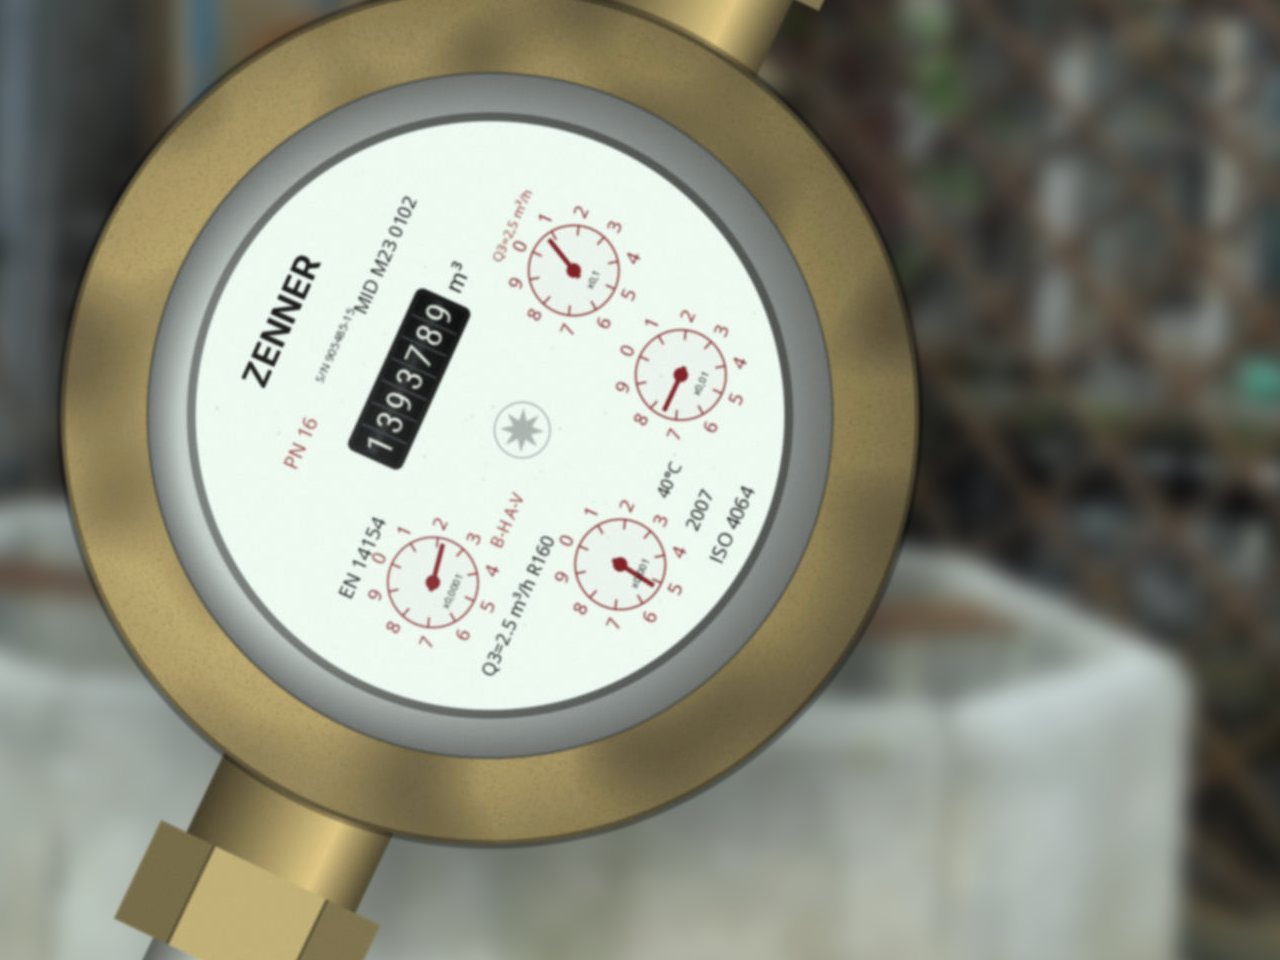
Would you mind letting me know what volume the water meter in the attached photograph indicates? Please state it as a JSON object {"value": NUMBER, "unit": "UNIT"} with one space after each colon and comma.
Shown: {"value": 1393789.0752, "unit": "m³"}
